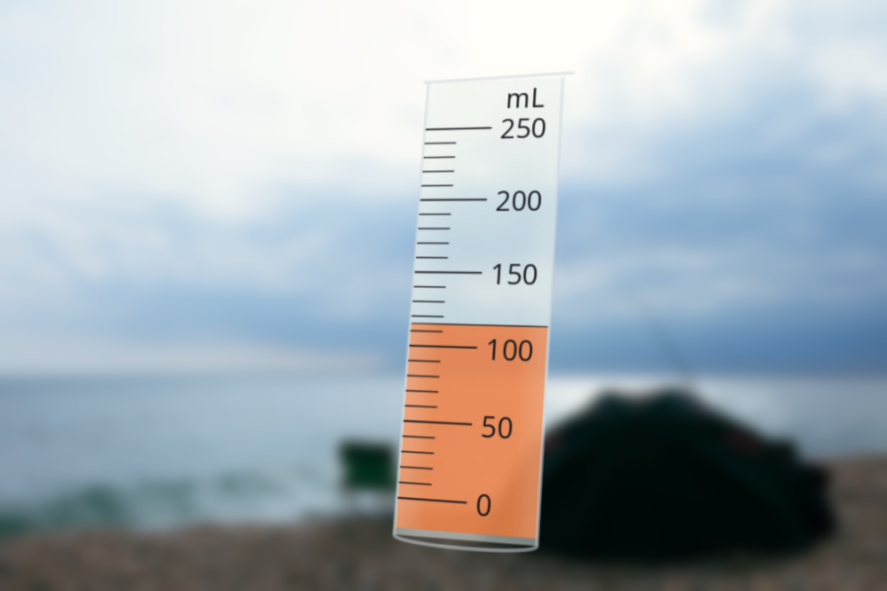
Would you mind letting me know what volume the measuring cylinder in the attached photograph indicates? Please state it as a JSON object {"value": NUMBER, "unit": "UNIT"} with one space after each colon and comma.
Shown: {"value": 115, "unit": "mL"}
